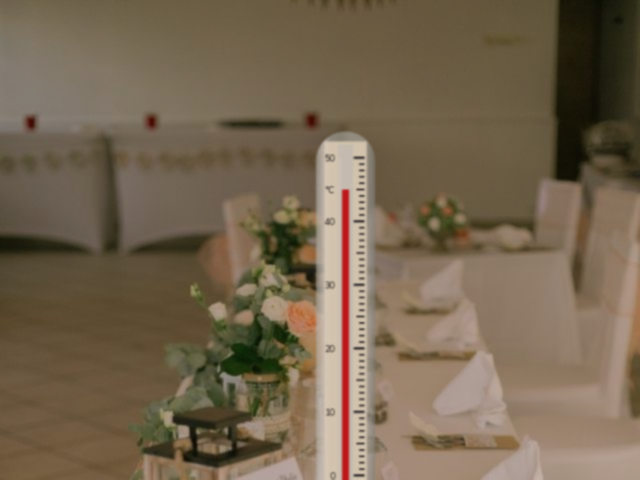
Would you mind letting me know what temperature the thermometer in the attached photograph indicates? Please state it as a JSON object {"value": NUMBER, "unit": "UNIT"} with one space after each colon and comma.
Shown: {"value": 45, "unit": "°C"}
